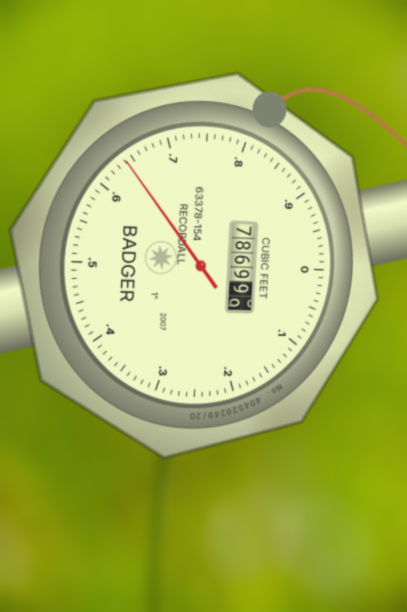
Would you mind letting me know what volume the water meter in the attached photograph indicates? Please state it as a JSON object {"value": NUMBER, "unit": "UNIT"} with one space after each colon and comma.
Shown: {"value": 786998.64, "unit": "ft³"}
